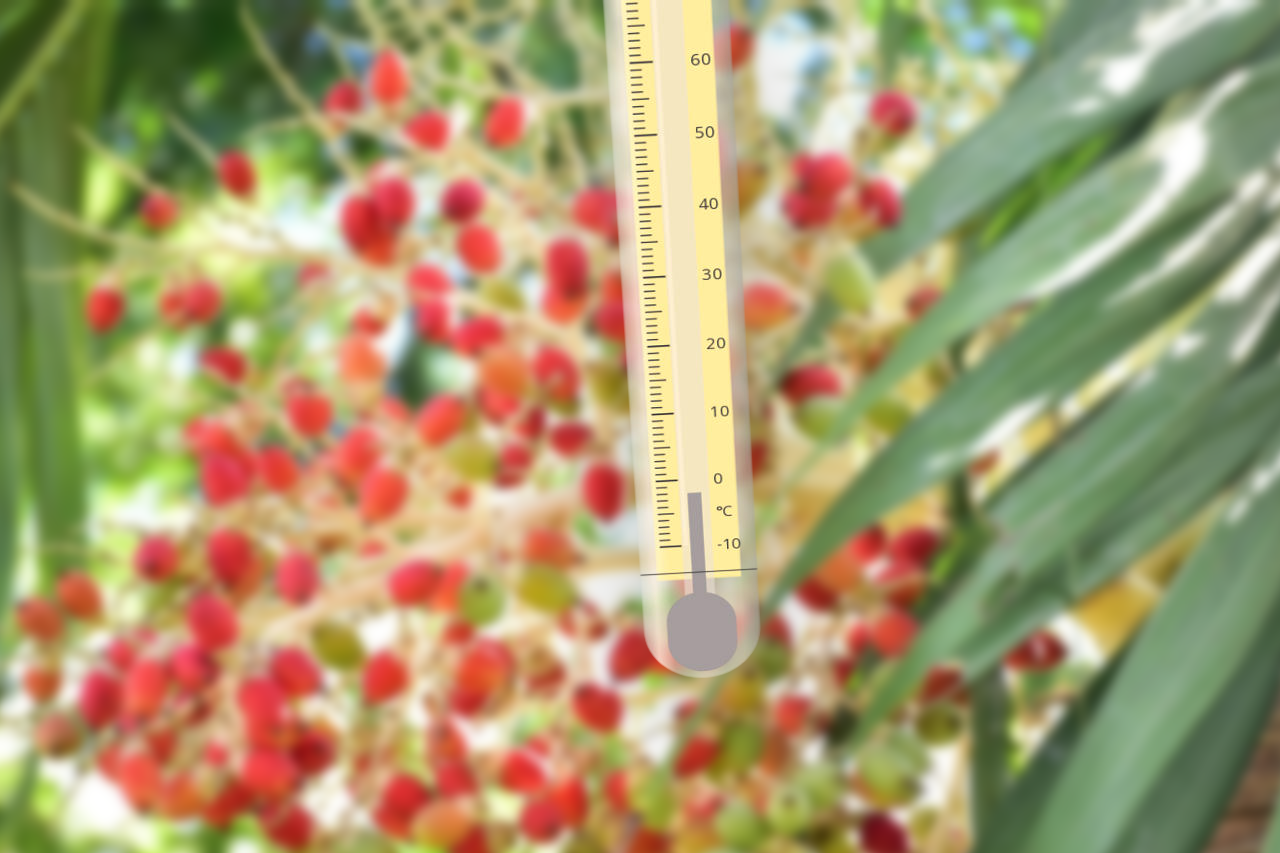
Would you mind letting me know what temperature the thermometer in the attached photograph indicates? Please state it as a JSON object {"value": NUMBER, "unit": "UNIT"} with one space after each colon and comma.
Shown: {"value": -2, "unit": "°C"}
